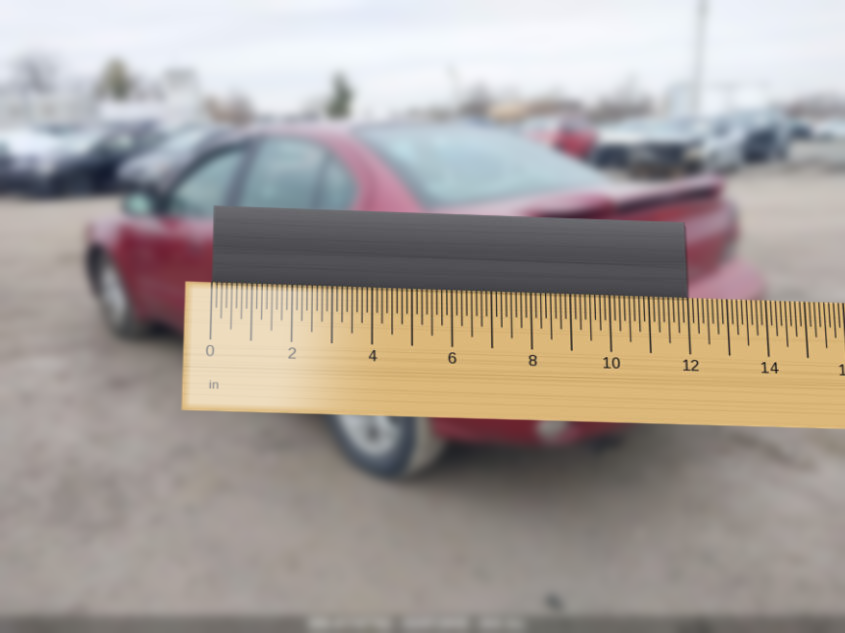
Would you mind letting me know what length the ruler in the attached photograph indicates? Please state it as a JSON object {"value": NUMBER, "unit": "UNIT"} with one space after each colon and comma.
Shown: {"value": 12, "unit": "in"}
